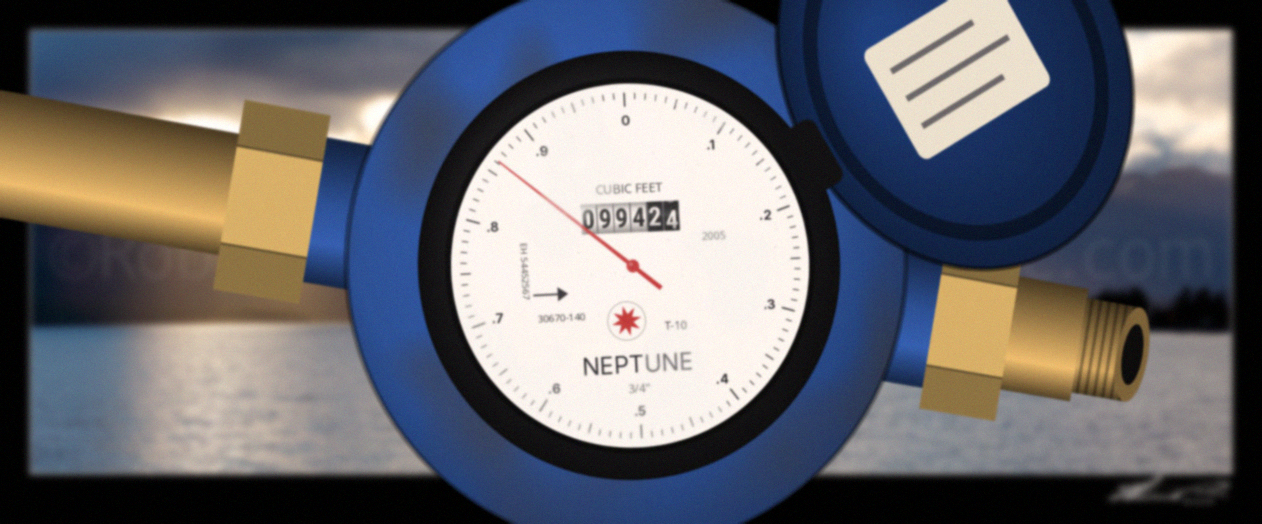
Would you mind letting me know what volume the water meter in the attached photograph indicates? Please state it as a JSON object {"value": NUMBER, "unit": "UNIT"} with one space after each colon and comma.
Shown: {"value": 99423.86, "unit": "ft³"}
